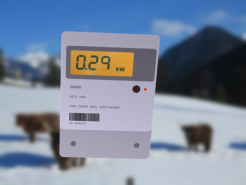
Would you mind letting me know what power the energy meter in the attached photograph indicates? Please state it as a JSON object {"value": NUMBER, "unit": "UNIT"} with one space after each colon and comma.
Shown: {"value": 0.29, "unit": "kW"}
